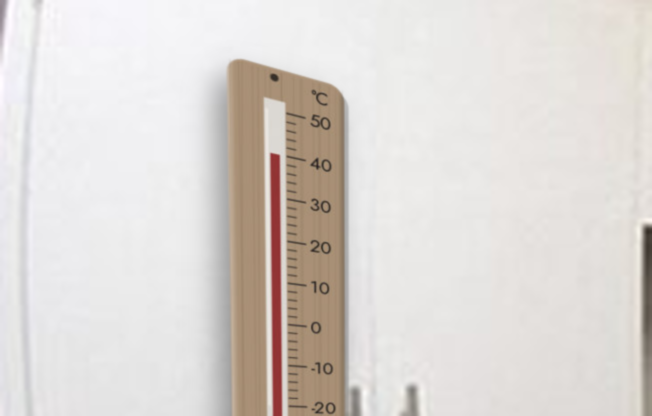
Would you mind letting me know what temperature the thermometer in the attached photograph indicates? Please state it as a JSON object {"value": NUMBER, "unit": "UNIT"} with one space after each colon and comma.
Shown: {"value": 40, "unit": "°C"}
